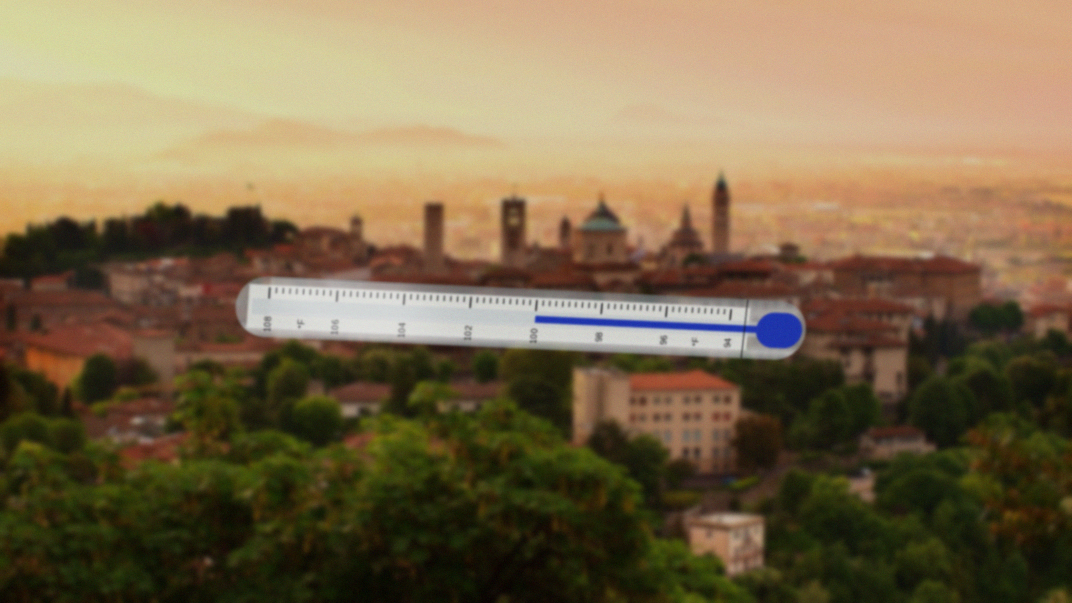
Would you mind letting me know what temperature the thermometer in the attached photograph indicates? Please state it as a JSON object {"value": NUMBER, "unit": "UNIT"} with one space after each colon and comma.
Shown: {"value": 100, "unit": "°F"}
